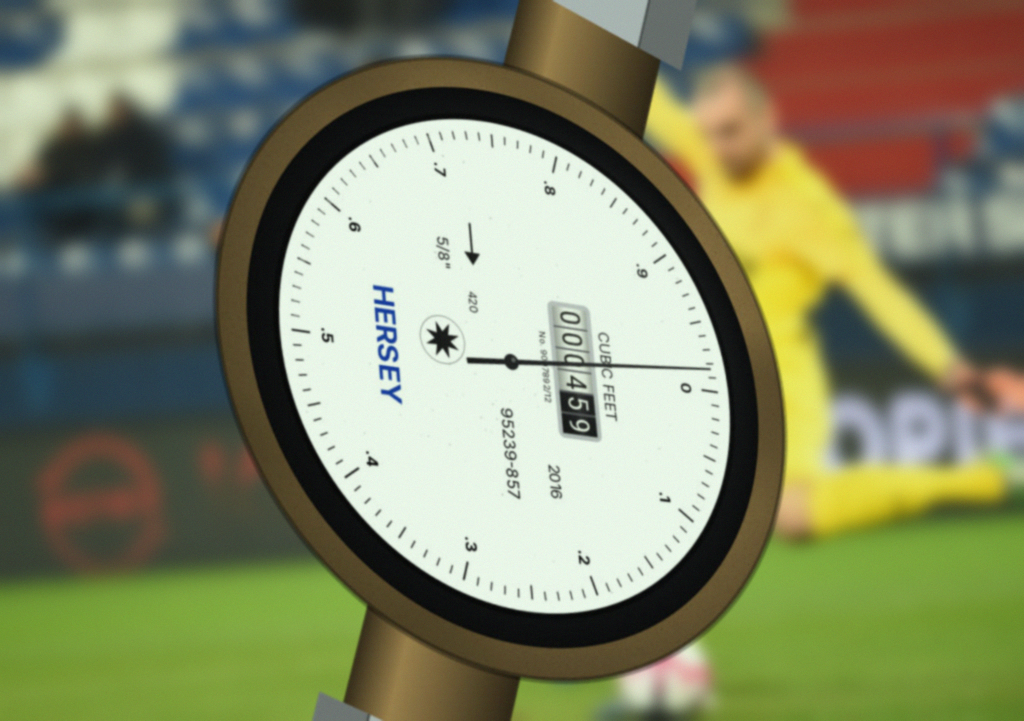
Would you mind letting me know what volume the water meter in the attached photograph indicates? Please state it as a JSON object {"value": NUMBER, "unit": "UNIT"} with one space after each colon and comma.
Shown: {"value": 458.98, "unit": "ft³"}
